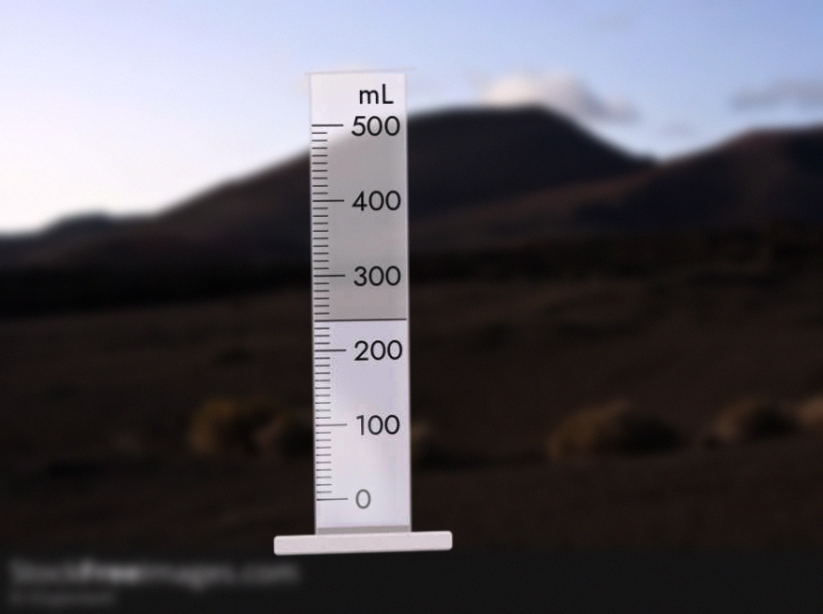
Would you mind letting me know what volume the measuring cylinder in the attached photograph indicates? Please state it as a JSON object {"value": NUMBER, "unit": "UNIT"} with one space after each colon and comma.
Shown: {"value": 240, "unit": "mL"}
